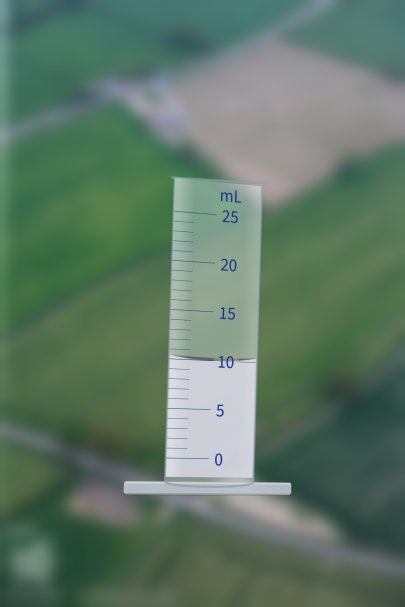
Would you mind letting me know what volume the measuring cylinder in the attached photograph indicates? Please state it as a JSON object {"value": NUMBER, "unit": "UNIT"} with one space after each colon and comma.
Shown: {"value": 10, "unit": "mL"}
